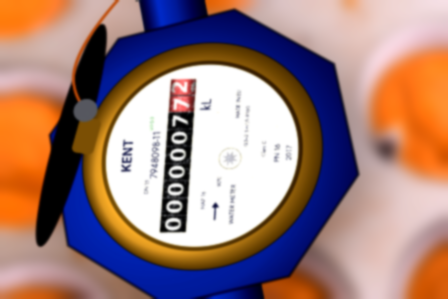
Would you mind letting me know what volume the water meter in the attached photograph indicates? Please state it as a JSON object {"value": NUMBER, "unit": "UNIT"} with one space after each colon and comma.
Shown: {"value": 7.72, "unit": "kL"}
